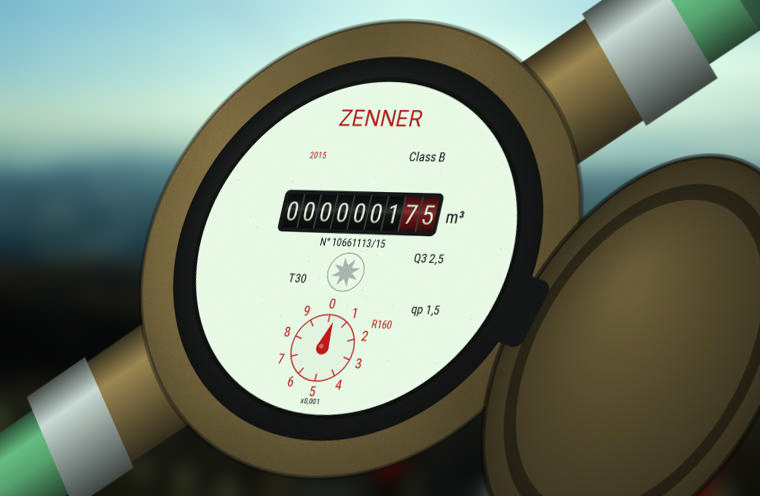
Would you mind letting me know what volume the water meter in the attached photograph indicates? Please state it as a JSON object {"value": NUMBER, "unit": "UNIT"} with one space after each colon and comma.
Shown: {"value": 1.750, "unit": "m³"}
